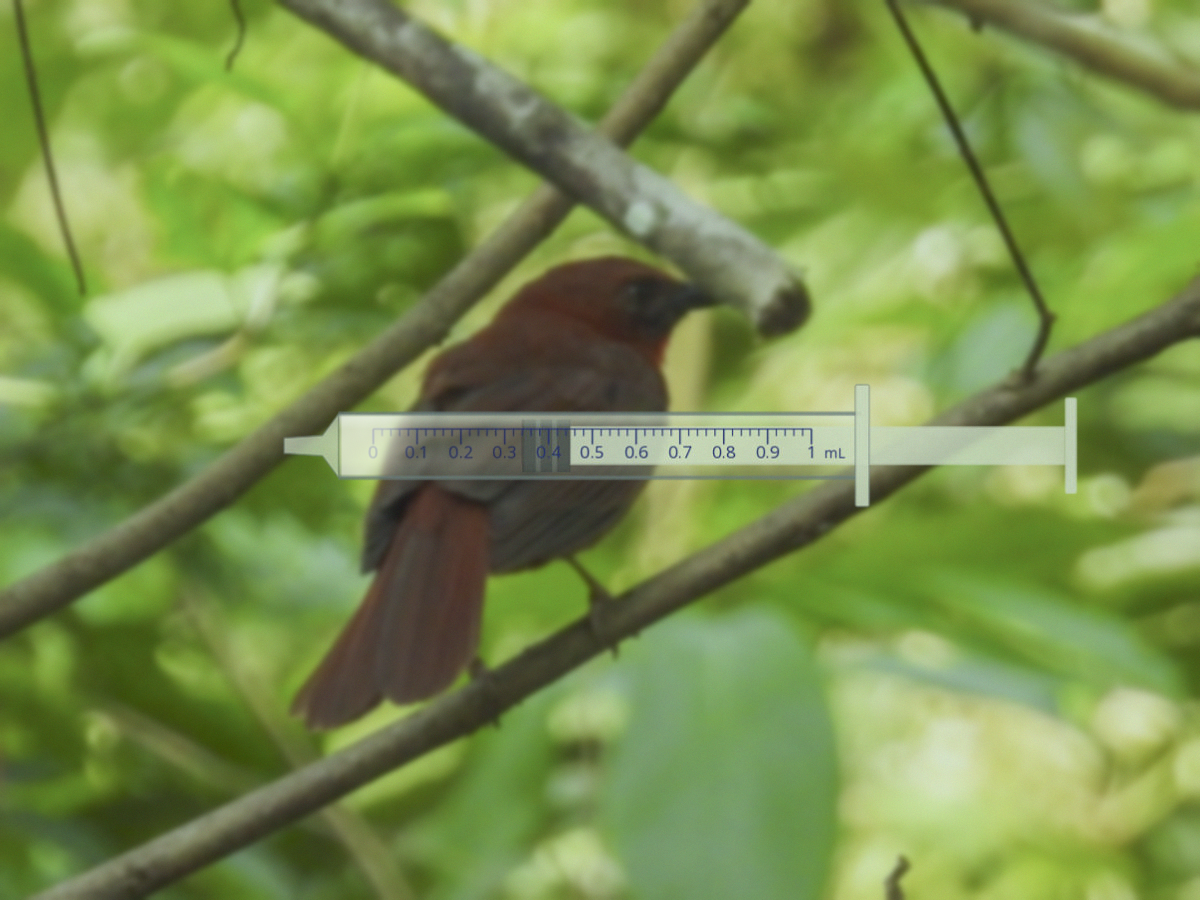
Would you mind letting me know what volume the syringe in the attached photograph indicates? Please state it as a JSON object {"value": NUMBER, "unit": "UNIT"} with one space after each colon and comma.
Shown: {"value": 0.34, "unit": "mL"}
